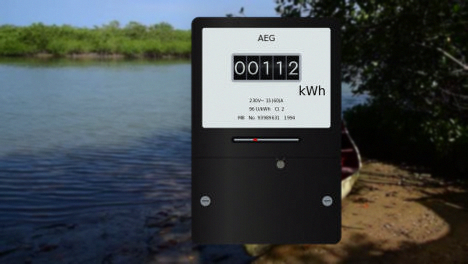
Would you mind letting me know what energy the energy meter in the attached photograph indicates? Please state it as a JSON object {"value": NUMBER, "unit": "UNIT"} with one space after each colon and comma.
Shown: {"value": 112, "unit": "kWh"}
